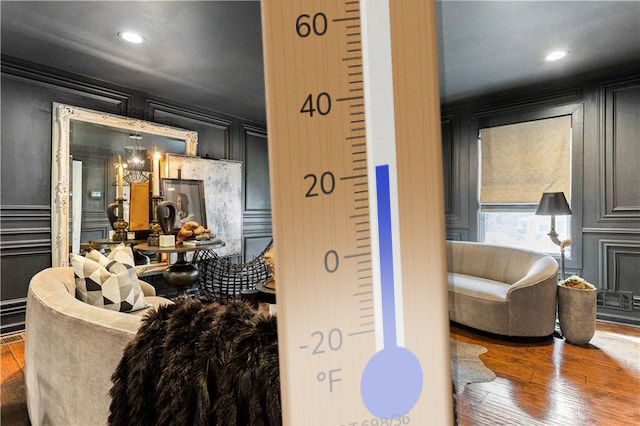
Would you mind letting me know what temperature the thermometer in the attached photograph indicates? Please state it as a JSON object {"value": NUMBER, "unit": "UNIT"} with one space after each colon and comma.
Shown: {"value": 22, "unit": "°F"}
